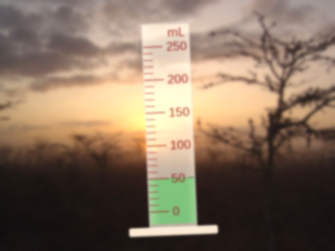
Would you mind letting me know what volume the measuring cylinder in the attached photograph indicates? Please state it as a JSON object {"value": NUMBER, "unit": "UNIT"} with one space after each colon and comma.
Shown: {"value": 50, "unit": "mL"}
